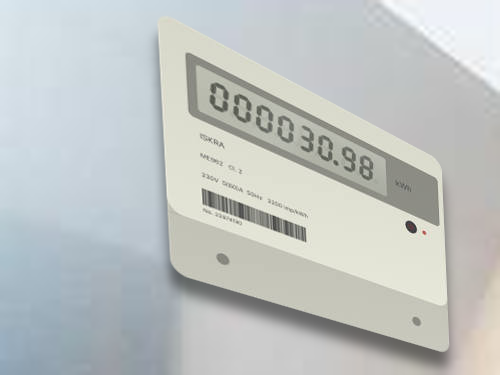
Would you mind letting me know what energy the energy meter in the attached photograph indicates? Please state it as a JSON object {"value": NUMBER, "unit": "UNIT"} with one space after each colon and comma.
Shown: {"value": 30.98, "unit": "kWh"}
